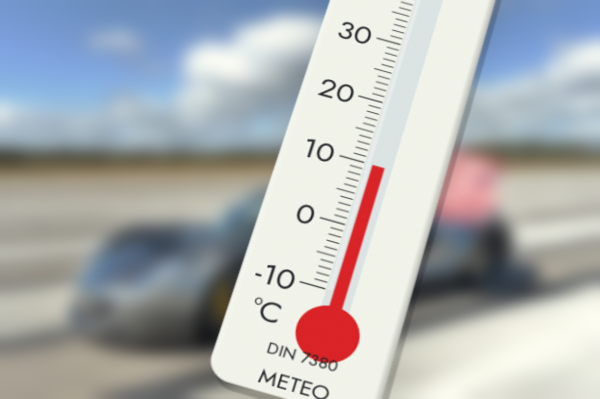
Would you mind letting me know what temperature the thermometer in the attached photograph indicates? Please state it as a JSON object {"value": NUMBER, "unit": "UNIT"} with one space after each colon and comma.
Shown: {"value": 10, "unit": "°C"}
